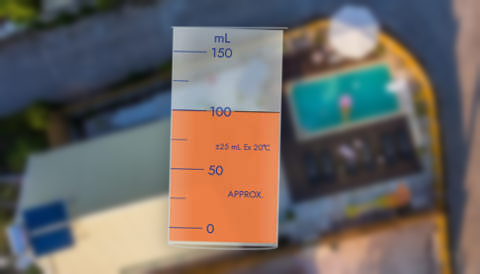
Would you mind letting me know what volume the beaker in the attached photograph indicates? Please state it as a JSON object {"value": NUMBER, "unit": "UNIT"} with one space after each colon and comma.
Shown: {"value": 100, "unit": "mL"}
